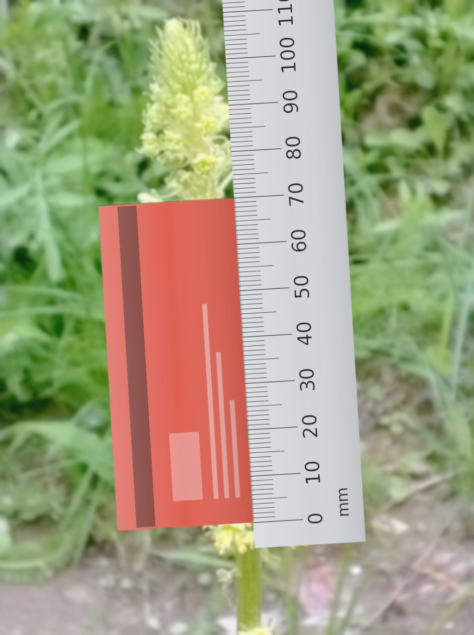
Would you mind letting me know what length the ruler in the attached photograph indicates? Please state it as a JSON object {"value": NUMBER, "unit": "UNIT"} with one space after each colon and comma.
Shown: {"value": 70, "unit": "mm"}
